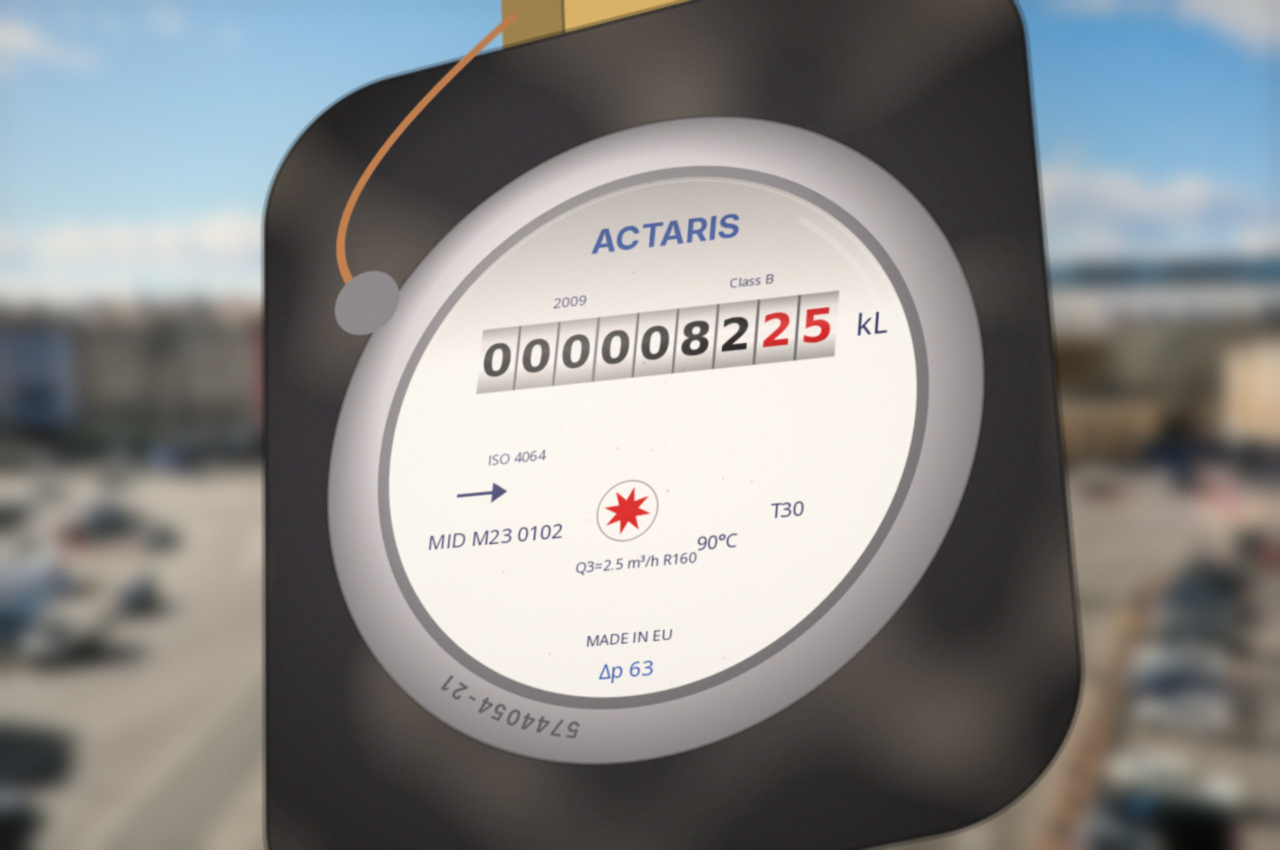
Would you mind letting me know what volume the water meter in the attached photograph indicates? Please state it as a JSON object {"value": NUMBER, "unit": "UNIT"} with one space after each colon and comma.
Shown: {"value": 82.25, "unit": "kL"}
